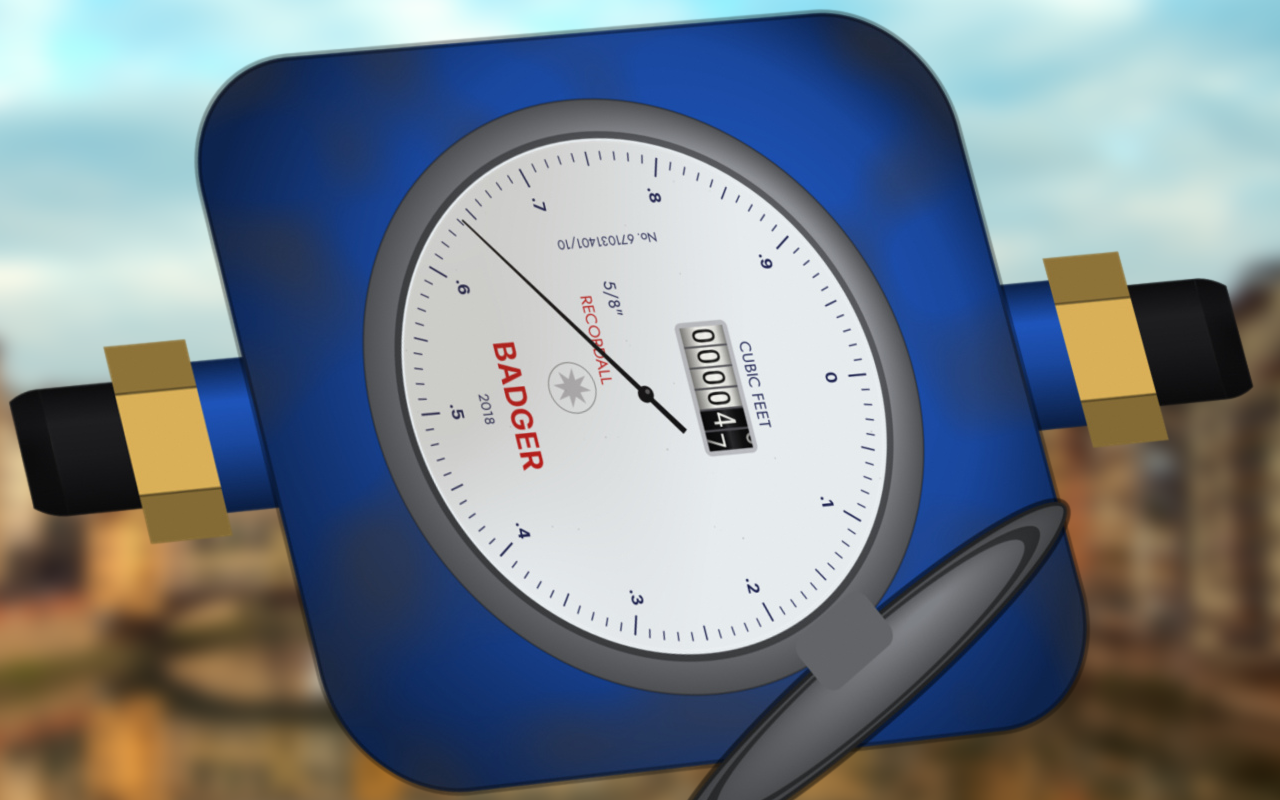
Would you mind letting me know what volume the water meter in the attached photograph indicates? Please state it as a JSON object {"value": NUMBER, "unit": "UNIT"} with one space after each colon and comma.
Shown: {"value": 46.64, "unit": "ft³"}
